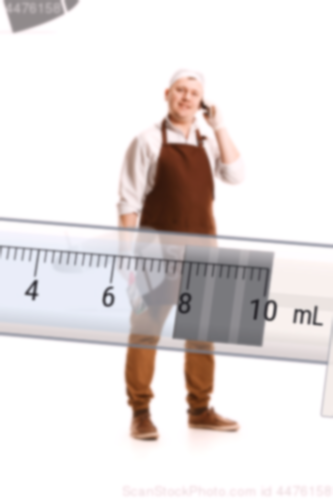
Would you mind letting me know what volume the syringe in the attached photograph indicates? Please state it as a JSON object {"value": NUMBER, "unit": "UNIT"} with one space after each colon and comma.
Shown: {"value": 7.8, "unit": "mL"}
